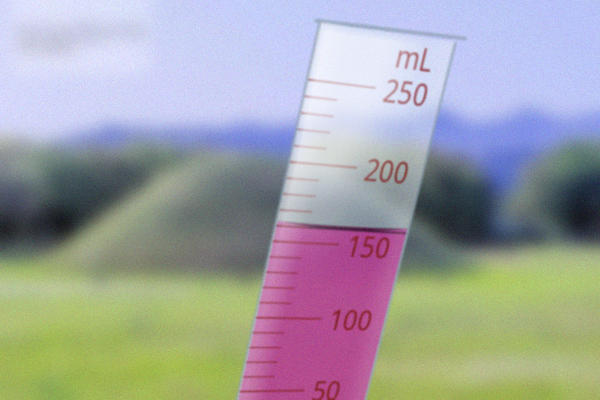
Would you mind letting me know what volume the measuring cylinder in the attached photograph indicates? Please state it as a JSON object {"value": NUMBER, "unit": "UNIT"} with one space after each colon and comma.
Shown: {"value": 160, "unit": "mL"}
